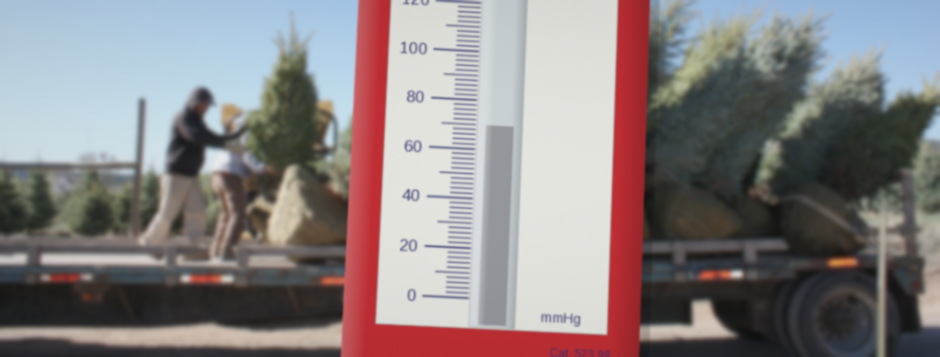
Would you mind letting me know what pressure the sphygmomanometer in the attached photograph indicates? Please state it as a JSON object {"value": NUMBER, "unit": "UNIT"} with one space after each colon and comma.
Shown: {"value": 70, "unit": "mmHg"}
